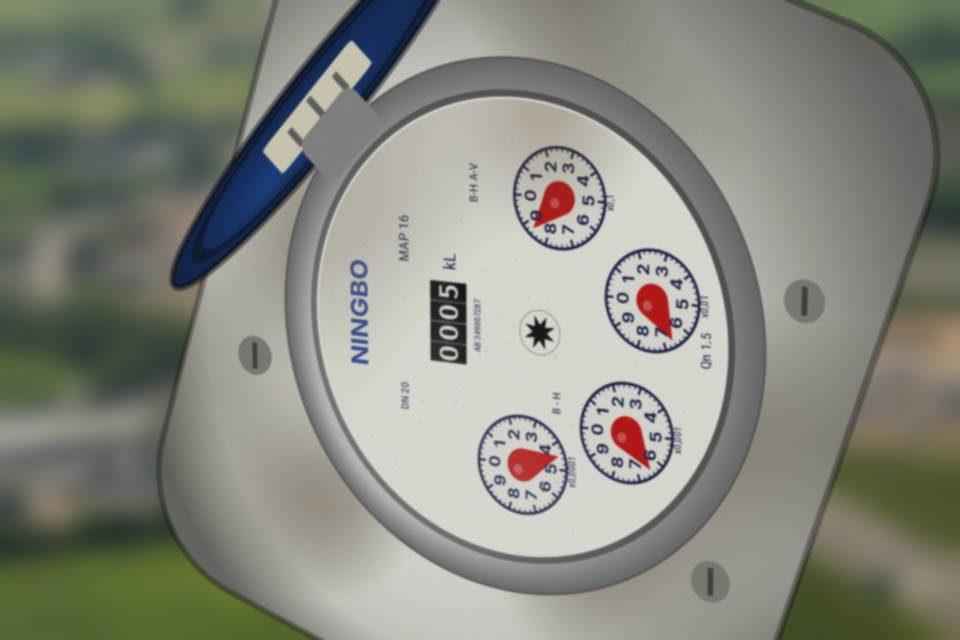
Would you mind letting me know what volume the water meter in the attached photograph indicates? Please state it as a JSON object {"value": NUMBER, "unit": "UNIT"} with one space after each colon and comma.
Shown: {"value": 5.8664, "unit": "kL"}
